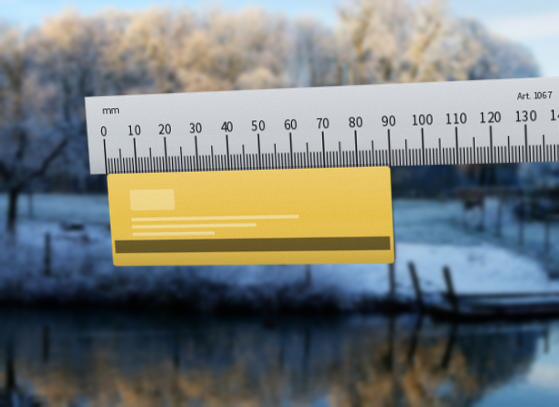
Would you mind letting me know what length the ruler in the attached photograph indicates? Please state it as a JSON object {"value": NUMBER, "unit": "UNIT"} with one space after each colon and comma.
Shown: {"value": 90, "unit": "mm"}
